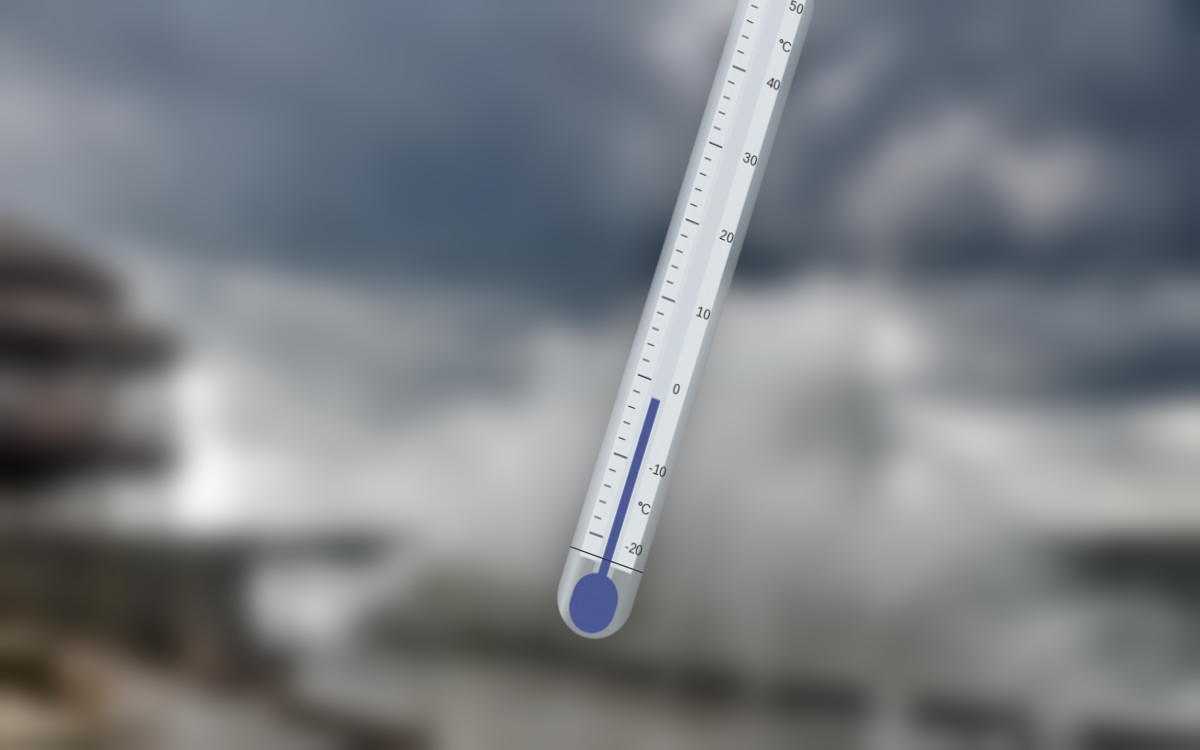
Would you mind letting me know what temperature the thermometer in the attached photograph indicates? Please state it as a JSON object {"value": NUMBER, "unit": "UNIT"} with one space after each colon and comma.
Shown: {"value": -2, "unit": "°C"}
